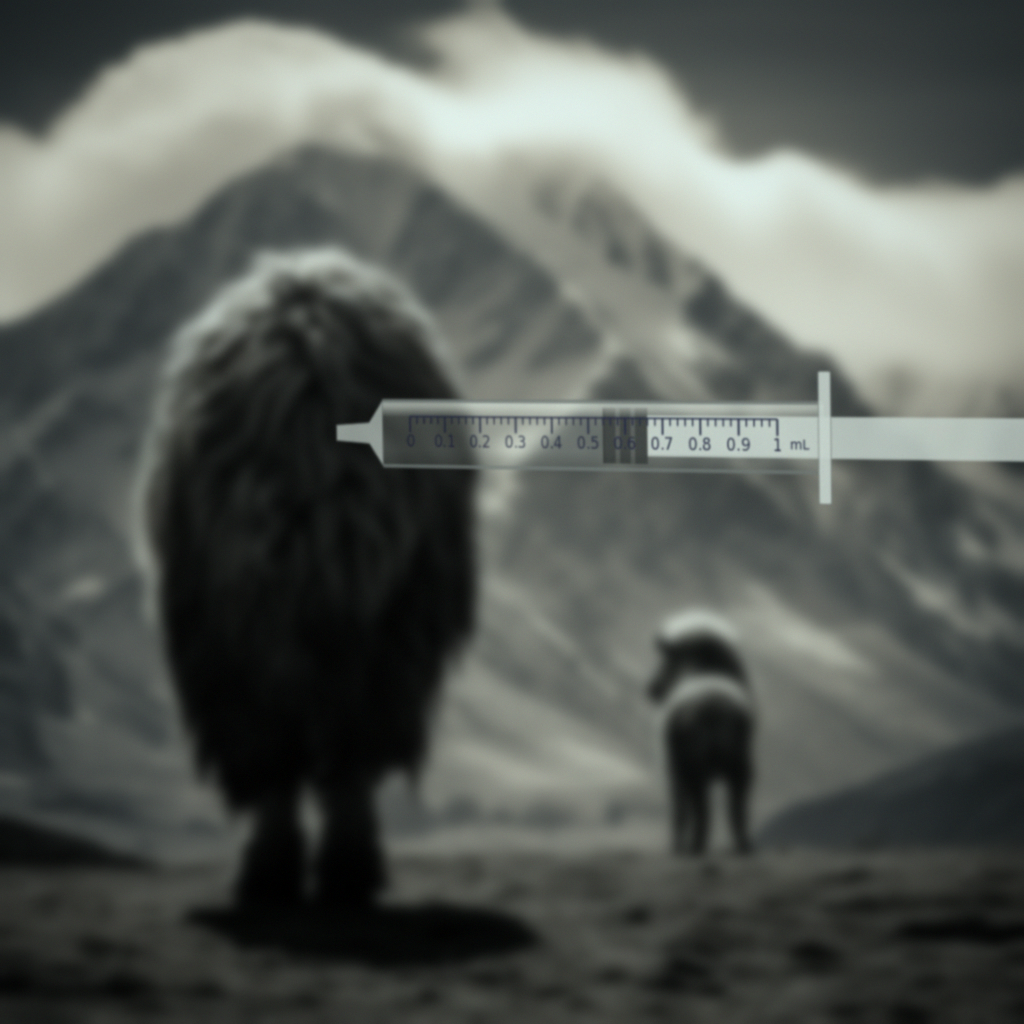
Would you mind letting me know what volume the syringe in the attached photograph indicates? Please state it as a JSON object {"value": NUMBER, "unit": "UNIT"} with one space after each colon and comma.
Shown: {"value": 0.54, "unit": "mL"}
